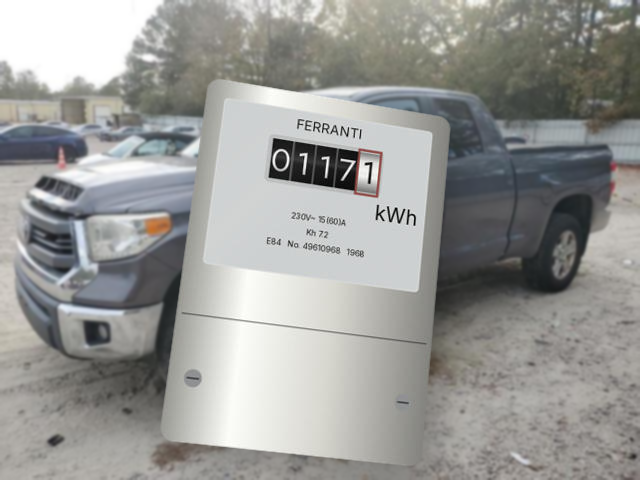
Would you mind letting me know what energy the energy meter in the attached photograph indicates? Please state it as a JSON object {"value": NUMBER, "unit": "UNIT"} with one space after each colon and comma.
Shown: {"value": 117.1, "unit": "kWh"}
